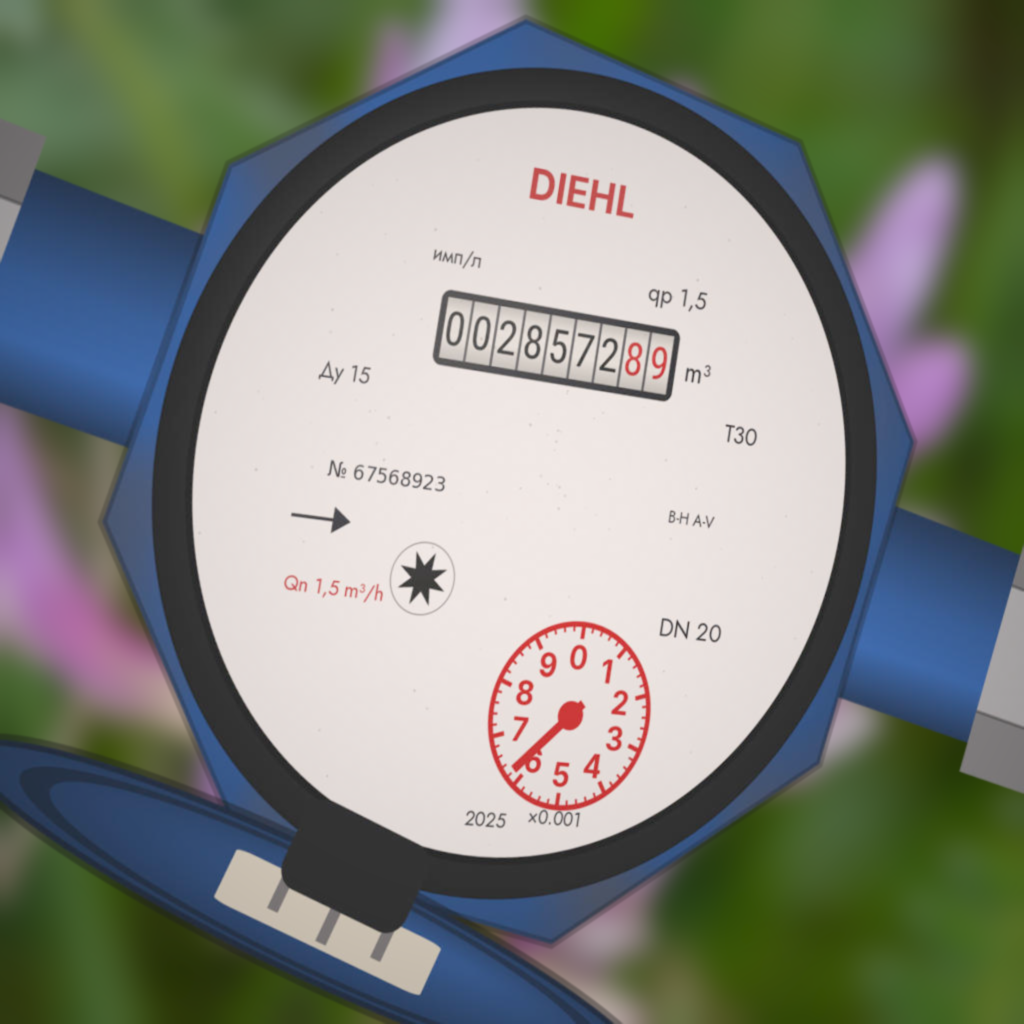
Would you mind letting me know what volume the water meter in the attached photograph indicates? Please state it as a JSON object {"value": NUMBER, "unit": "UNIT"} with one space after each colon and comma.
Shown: {"value": 28572.896, "unit": "m³"}
